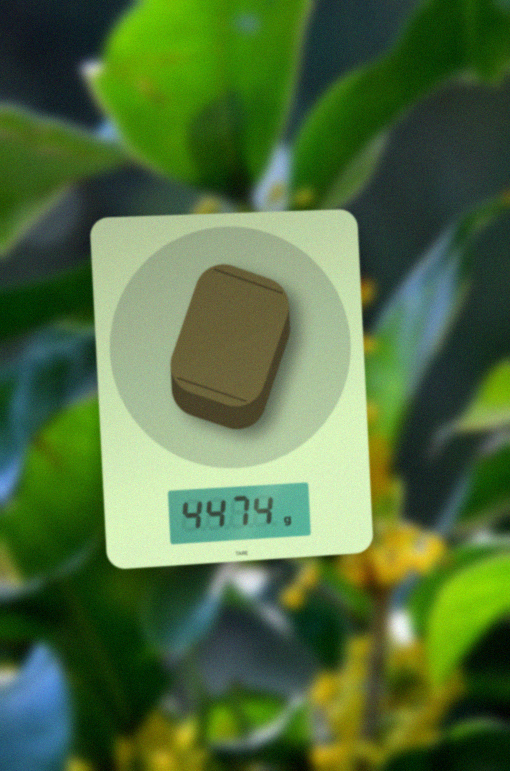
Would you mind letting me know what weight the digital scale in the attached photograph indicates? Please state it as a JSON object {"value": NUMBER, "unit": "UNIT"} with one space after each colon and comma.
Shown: {"value": 4474, "unit": "g"}
